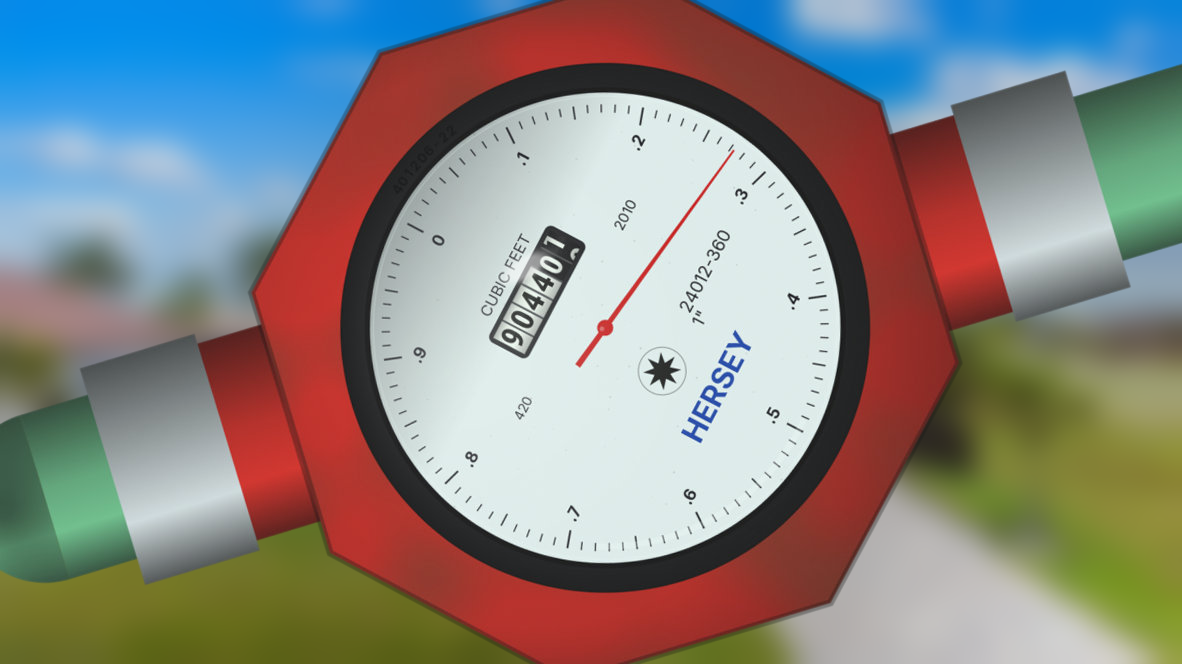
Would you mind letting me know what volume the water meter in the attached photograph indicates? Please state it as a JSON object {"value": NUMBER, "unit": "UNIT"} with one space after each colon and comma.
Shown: {"value": 904401.27, "unit": "ft³"}
